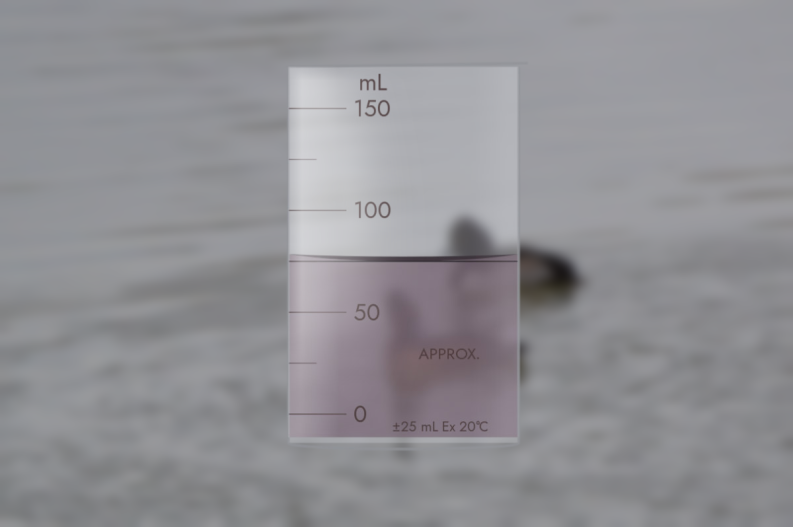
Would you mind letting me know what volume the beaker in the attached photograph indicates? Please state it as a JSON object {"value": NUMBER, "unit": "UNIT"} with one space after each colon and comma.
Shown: {"value": 75, "unit": "mL"}
